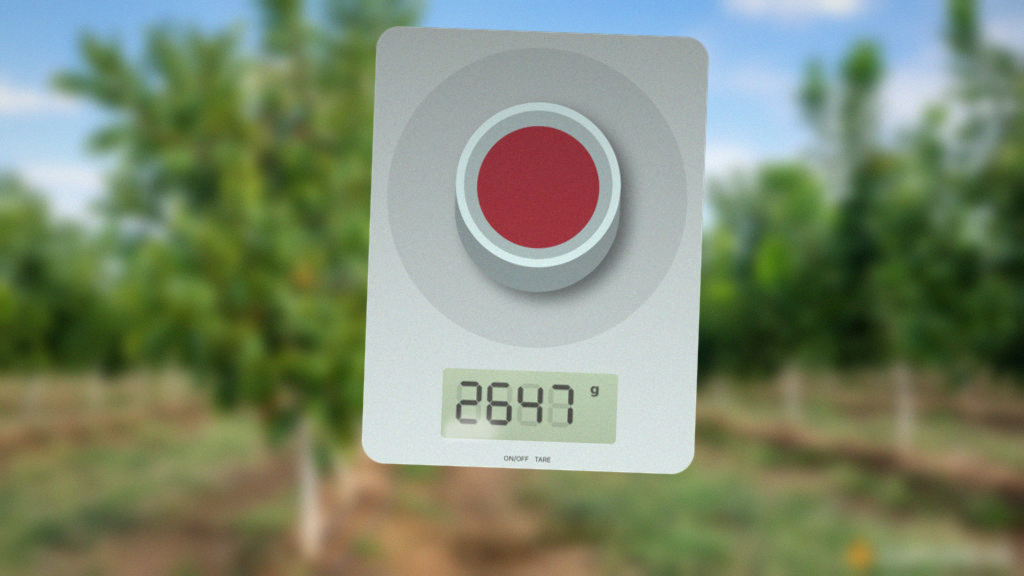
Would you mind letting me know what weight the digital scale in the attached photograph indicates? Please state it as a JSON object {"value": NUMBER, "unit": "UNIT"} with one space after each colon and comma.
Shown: {"value": 2647, "unit": "g"}
